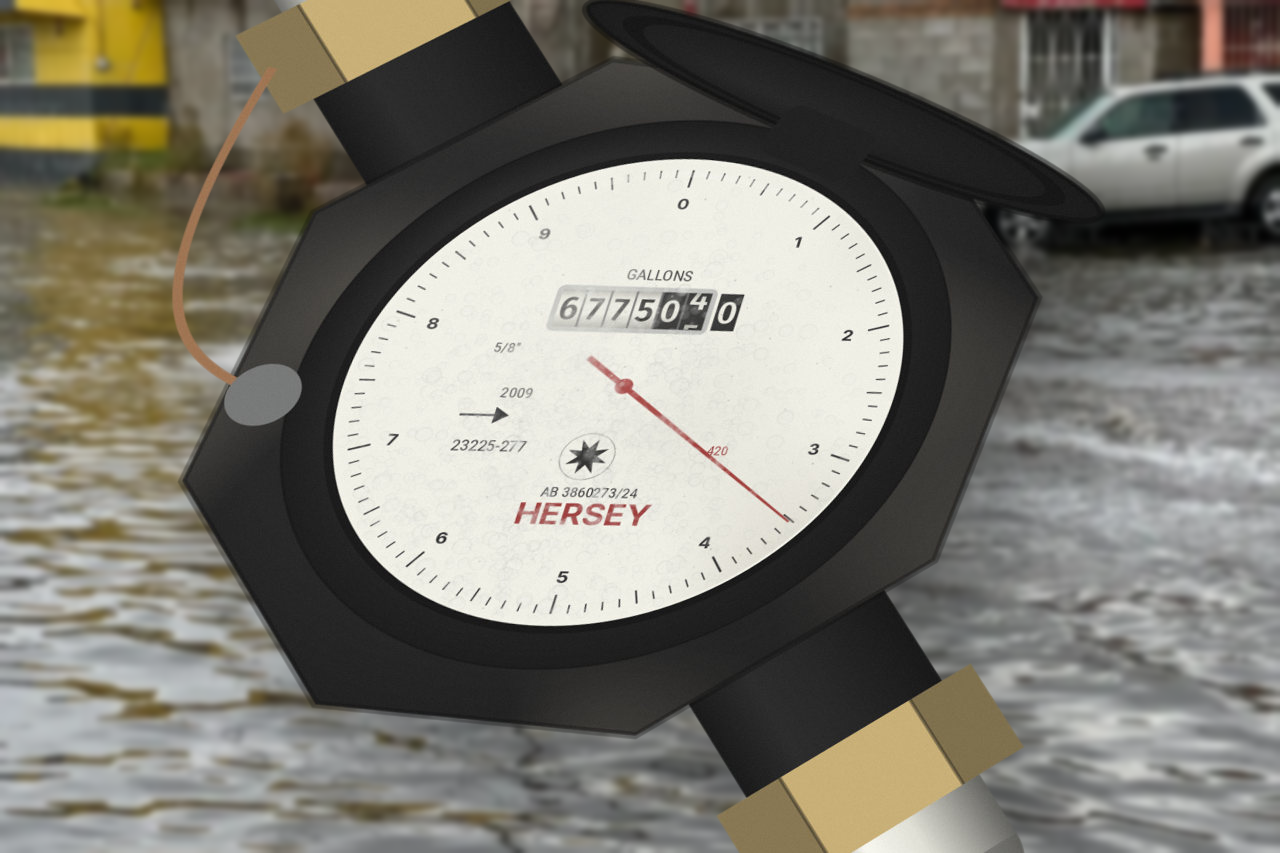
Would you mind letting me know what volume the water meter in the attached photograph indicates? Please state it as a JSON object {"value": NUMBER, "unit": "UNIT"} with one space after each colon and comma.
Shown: {"value": 6775043.5, "unit": "gal"}
